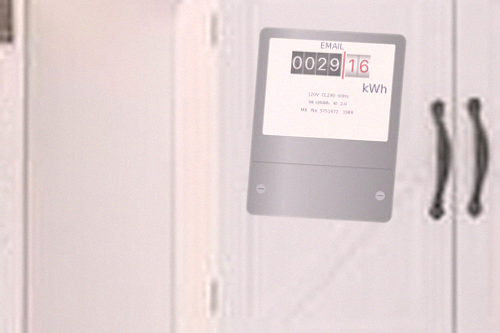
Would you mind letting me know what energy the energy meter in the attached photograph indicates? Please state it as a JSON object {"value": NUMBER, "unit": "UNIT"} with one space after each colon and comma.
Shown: {"value": 29.16, "unit": "kWh"}
